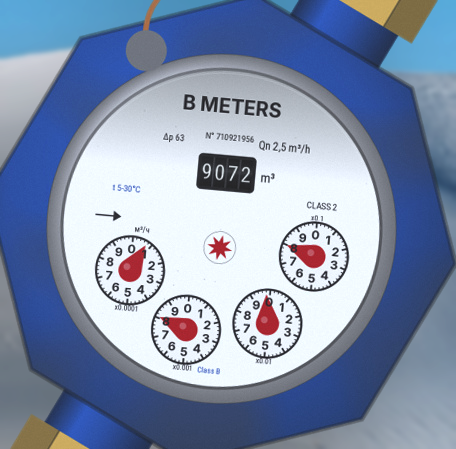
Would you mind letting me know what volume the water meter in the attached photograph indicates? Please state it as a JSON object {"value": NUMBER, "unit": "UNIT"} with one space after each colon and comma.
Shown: {"value": 9072.7980, "unit": "m³"}
